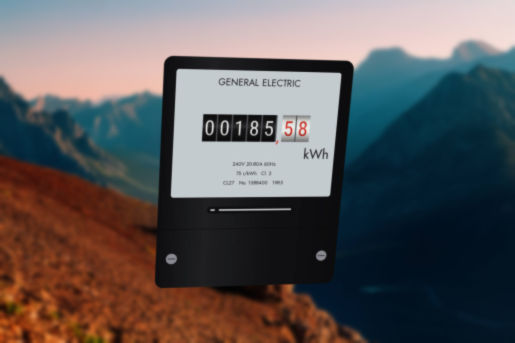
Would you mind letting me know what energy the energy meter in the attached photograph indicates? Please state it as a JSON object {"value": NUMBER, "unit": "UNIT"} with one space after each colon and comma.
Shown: {"value": 185.58, "unit": "kWh"}
